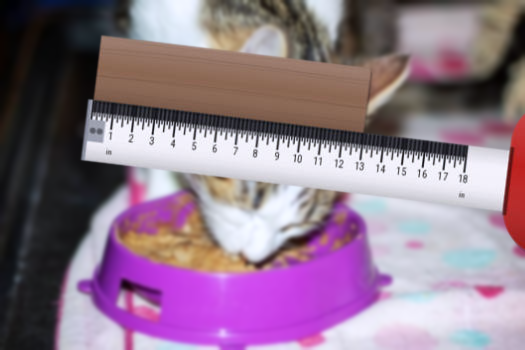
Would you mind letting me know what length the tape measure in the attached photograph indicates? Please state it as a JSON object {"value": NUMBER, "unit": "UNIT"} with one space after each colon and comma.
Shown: {"value": 13, "unit": "in"}
